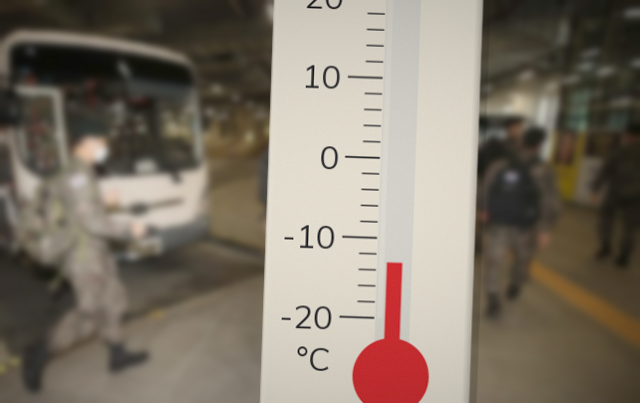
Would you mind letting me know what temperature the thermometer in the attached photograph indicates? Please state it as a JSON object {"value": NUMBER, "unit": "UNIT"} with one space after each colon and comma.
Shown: {"value": -13, "unit": "°C"}
